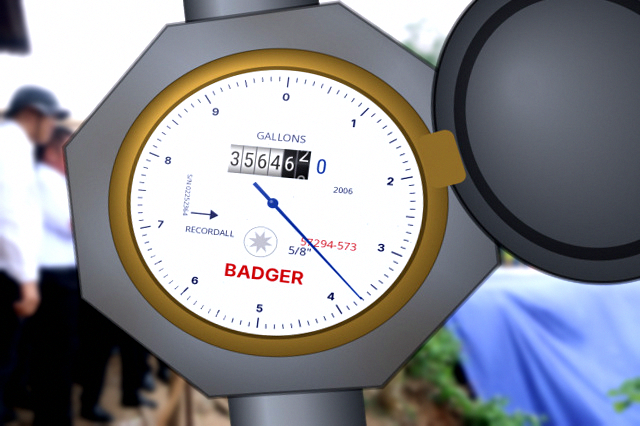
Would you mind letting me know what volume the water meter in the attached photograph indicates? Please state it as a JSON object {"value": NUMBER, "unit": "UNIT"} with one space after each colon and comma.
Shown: {"value": 3564623.7, "unit": "gal"}
